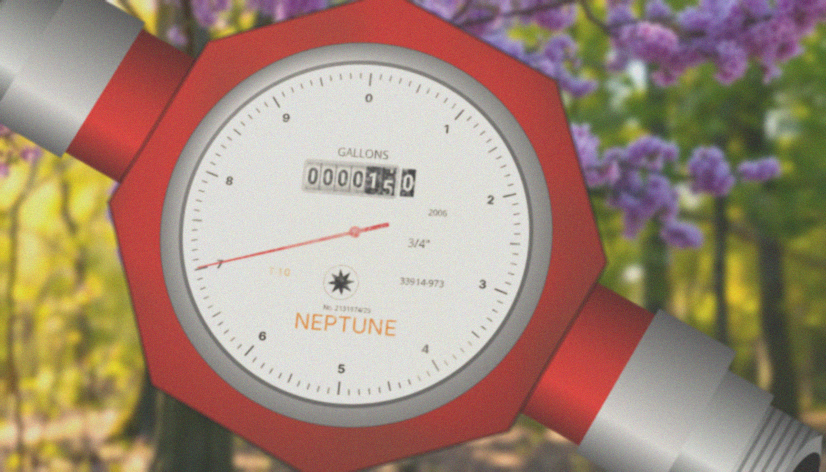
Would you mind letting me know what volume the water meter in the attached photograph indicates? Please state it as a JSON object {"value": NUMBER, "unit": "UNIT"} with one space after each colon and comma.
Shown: {"value": 147.0, "unit": "gal"}
